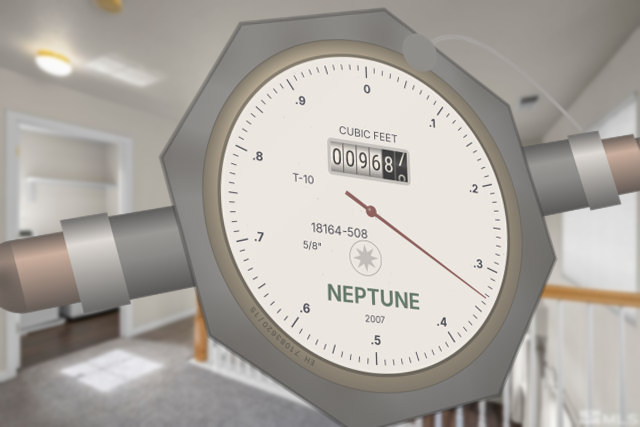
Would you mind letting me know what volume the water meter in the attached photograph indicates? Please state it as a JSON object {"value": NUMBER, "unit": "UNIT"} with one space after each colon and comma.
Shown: {"value": 9687.33, "unit": "ft³"}
